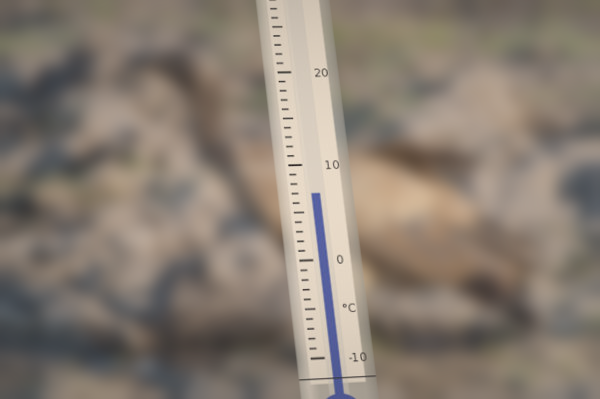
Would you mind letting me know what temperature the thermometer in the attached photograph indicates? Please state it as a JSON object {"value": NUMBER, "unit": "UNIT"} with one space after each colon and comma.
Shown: {"value": 7, "unit": "°C"}
